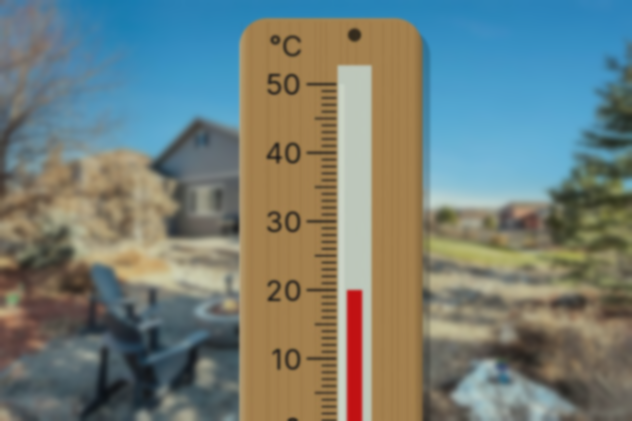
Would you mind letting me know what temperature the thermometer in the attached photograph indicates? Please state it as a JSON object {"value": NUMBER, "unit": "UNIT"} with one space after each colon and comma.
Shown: {"value": 20, "unit": "°C"}
